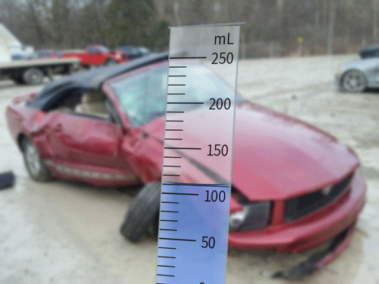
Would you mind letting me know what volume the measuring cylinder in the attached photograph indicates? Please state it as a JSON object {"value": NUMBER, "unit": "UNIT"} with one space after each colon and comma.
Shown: {"value": 110, "unit": "mL"}
